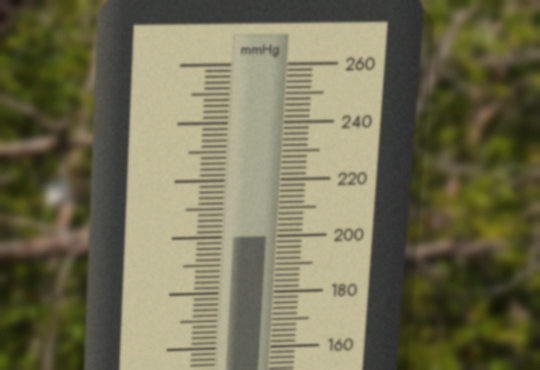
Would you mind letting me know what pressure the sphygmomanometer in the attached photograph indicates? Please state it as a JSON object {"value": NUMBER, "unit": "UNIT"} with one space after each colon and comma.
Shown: {"value": 200, "unit": "mmHg"}
